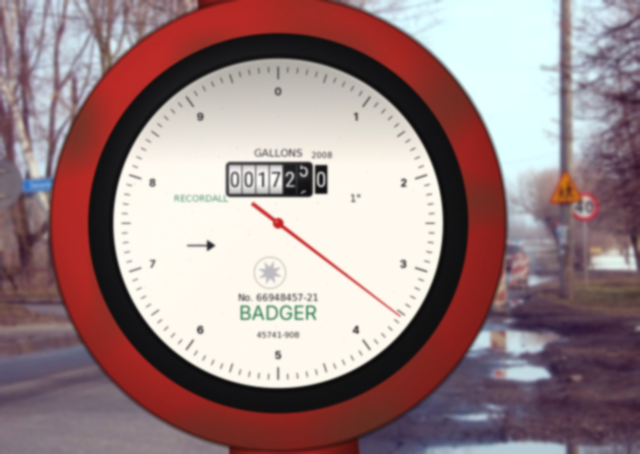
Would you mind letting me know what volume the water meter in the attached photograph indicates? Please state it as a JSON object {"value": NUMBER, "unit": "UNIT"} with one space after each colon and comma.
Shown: {"value": 17253.5, "unit": "gal"}
